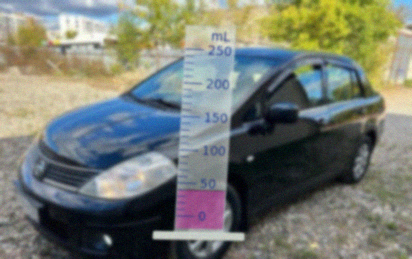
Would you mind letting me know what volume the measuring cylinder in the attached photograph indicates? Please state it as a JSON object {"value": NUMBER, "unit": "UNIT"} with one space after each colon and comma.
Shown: {"value": 40, "unit": "mL"}
